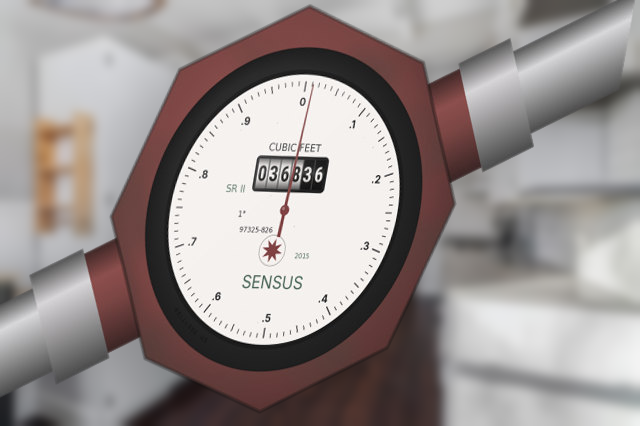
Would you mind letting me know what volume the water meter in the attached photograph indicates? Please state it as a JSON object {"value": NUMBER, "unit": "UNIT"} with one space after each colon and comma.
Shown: {"value": 36836.01, "unit": "ft³"}
